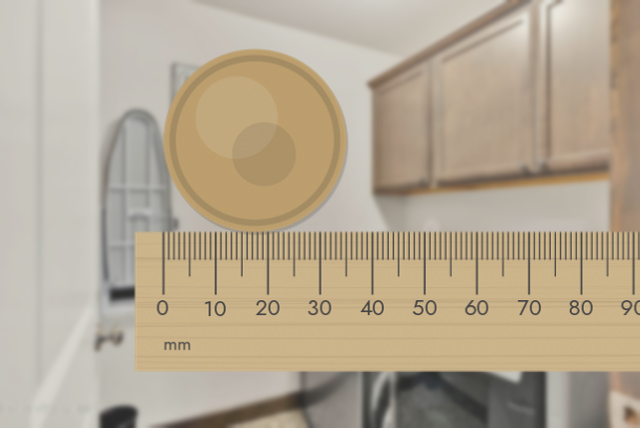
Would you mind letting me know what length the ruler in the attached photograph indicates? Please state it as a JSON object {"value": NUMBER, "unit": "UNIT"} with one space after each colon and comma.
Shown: {"value": 35, "unit": "mm"}
